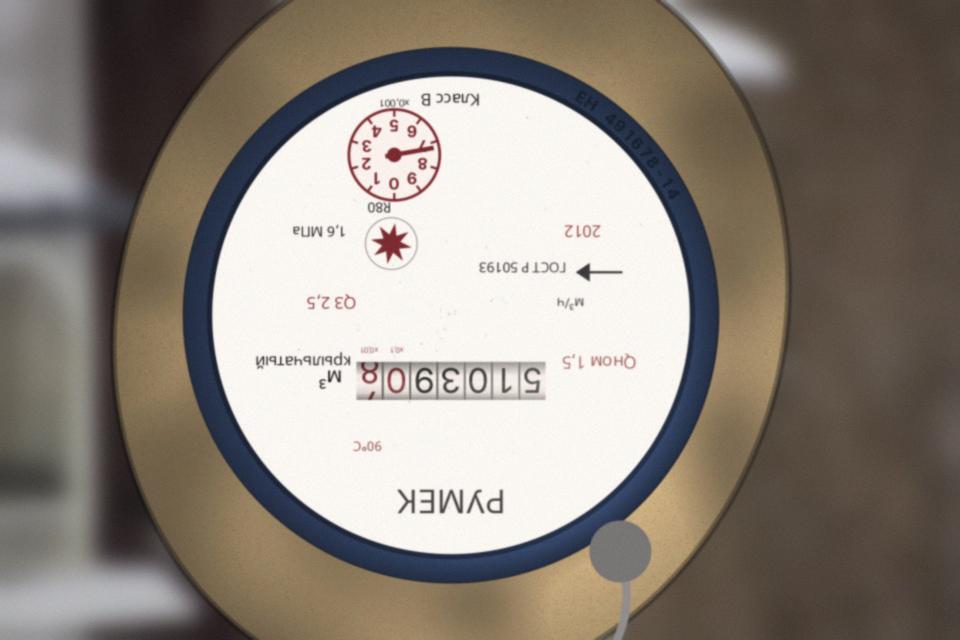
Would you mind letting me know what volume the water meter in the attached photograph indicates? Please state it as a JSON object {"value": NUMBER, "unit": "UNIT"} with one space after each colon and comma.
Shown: {"value": 51039.077, "unit": "m³"}
